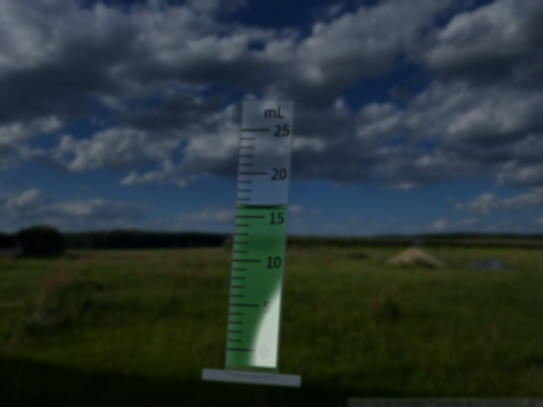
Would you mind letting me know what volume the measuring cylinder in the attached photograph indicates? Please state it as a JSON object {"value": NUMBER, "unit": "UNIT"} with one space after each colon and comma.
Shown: {"value": 16, "unit": "mL"}
